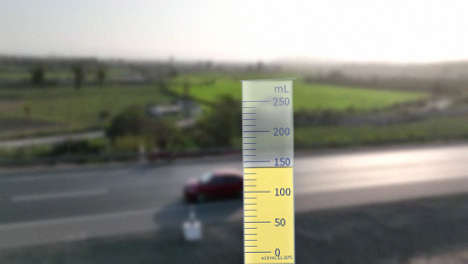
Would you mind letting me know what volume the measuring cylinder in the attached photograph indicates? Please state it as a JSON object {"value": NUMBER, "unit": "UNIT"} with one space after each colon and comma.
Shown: {"value": 140, "unit": "mL"}
